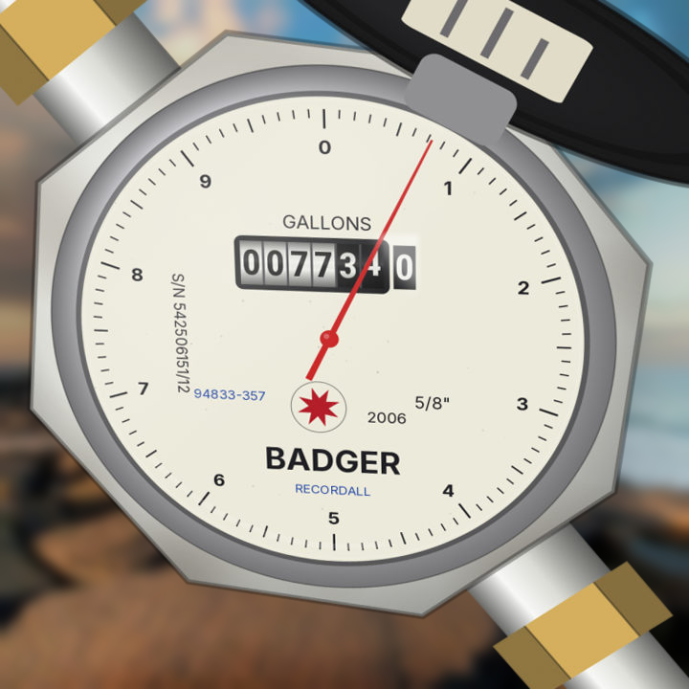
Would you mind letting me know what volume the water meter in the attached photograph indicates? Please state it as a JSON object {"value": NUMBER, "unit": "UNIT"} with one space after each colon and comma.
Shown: {"value": 77340.7, "unit": "gal"}
